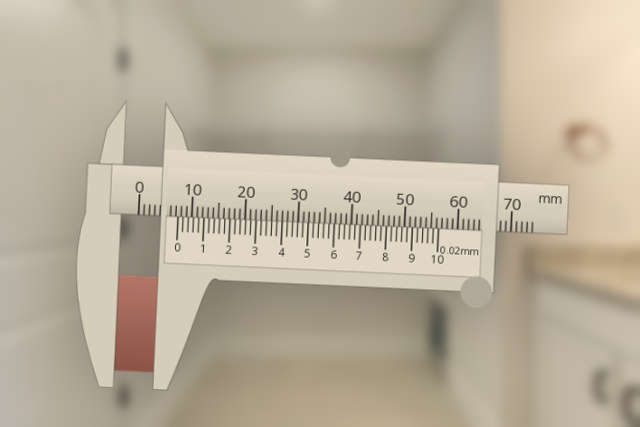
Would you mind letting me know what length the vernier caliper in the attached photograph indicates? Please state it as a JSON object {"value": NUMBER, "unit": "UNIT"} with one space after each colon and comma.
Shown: {"value": 7.4, "unit": "mm"}
